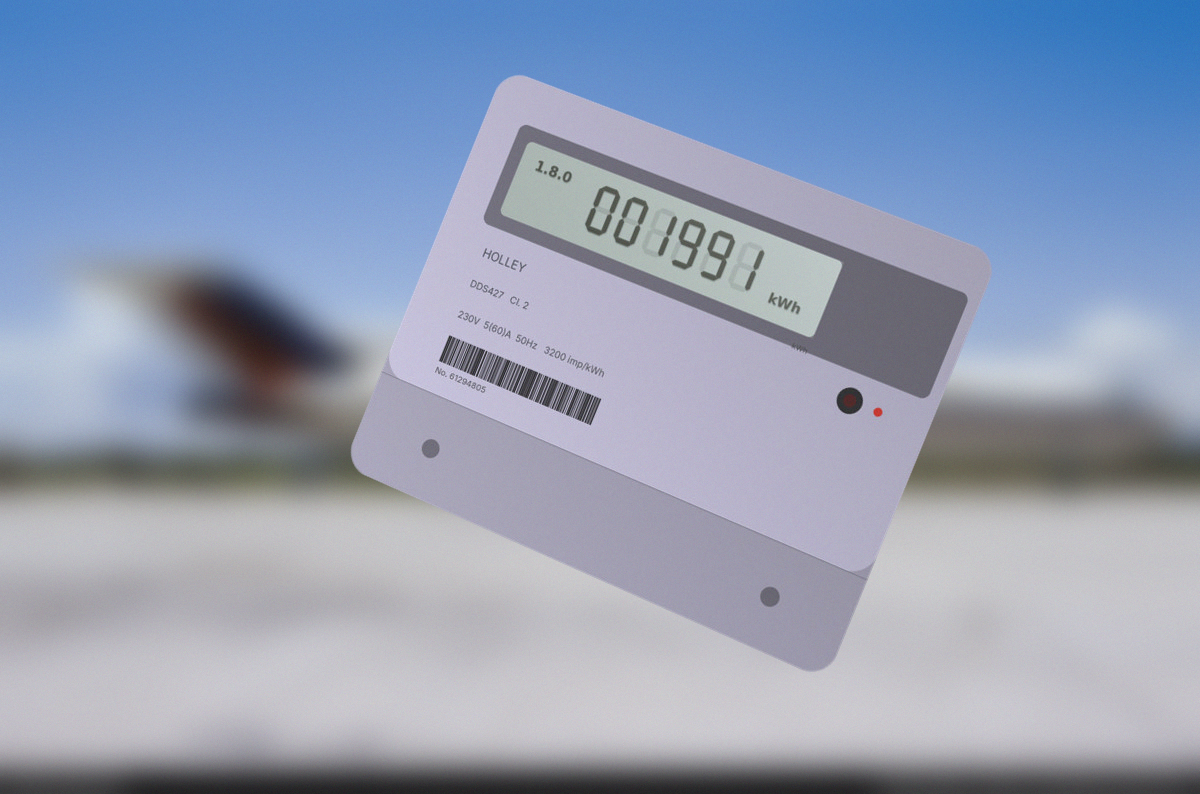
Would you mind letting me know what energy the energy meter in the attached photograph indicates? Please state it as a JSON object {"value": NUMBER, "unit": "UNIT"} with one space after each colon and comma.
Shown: {"value": 1991, "unit": "kWh"}
